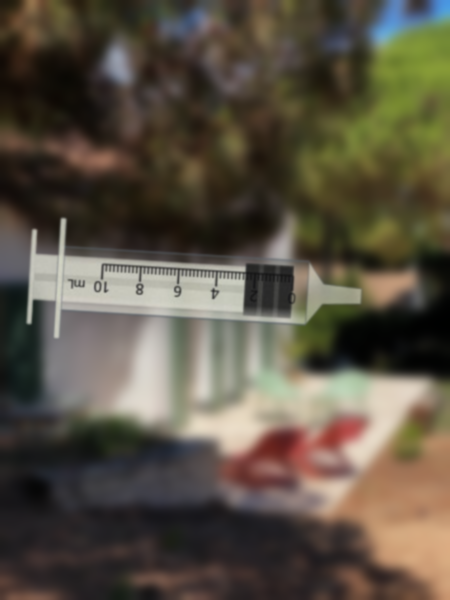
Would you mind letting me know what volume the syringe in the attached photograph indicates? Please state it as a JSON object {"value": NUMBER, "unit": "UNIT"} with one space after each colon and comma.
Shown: {"value": 0, "unit": "mL"}
